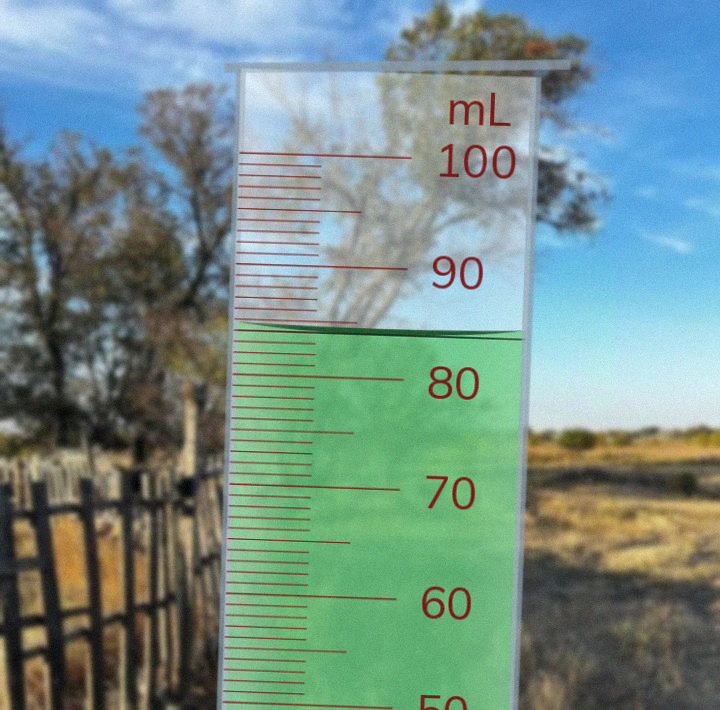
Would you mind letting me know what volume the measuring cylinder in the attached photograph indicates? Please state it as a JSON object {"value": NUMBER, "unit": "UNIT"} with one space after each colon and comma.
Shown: {"value": 84, "unit": "mL"}
